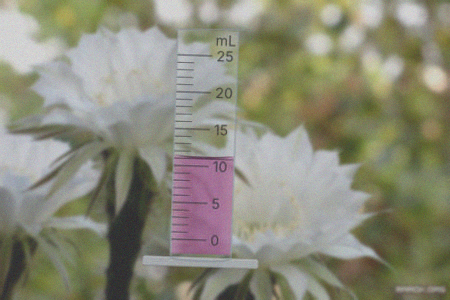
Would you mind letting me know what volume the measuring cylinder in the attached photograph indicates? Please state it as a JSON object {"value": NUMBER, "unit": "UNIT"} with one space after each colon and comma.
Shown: {"value": 11, "unit": "mL"}
